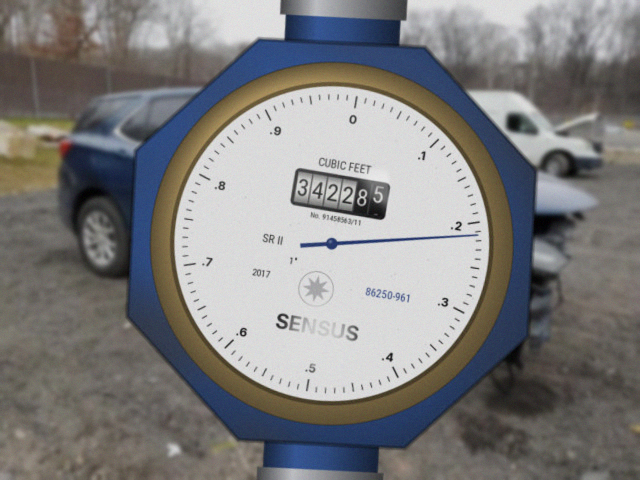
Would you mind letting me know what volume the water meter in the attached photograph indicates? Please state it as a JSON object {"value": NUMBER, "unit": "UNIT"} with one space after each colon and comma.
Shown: {"value": 342285.21, "unit": "ft³"}
